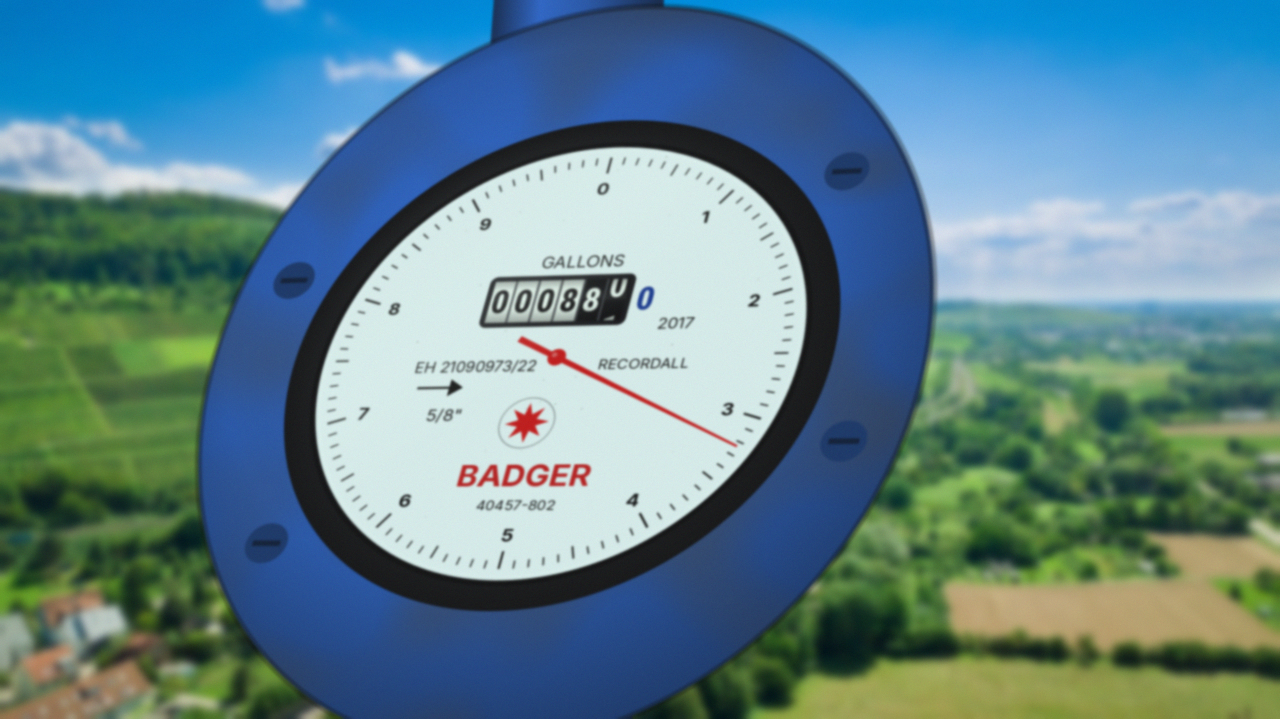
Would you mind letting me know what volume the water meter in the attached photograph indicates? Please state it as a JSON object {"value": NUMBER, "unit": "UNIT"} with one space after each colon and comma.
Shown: {"value": 8803.2, "unit": "gal"}
